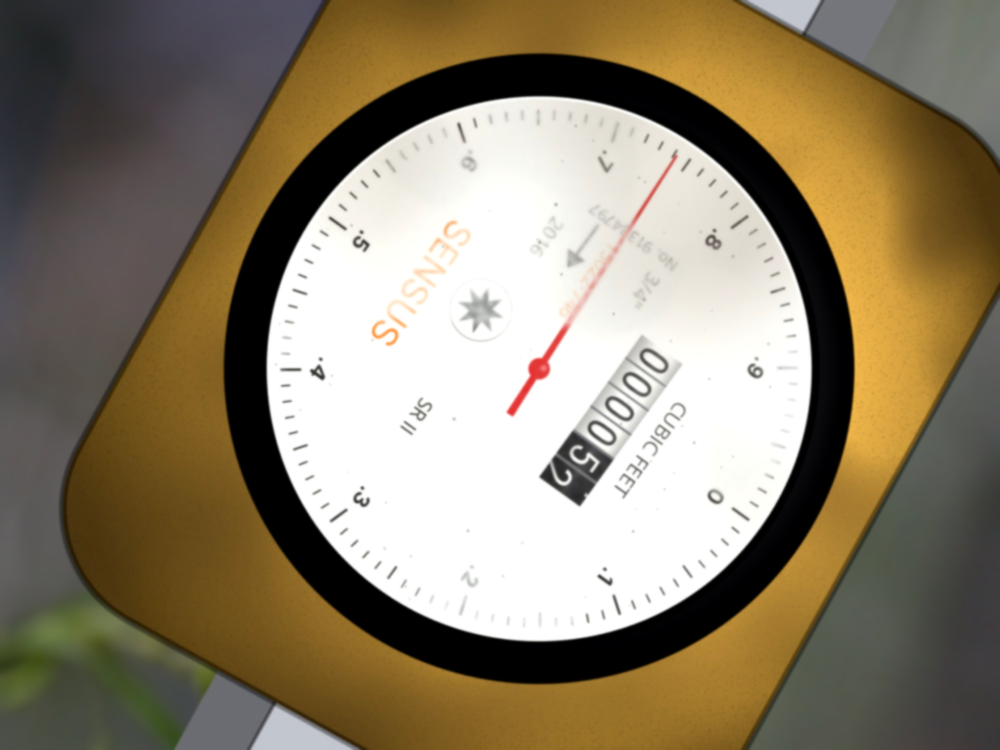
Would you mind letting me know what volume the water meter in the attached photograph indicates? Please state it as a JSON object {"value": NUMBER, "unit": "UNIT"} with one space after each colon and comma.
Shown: {"value": 51.74, "unit": "ft³"}
